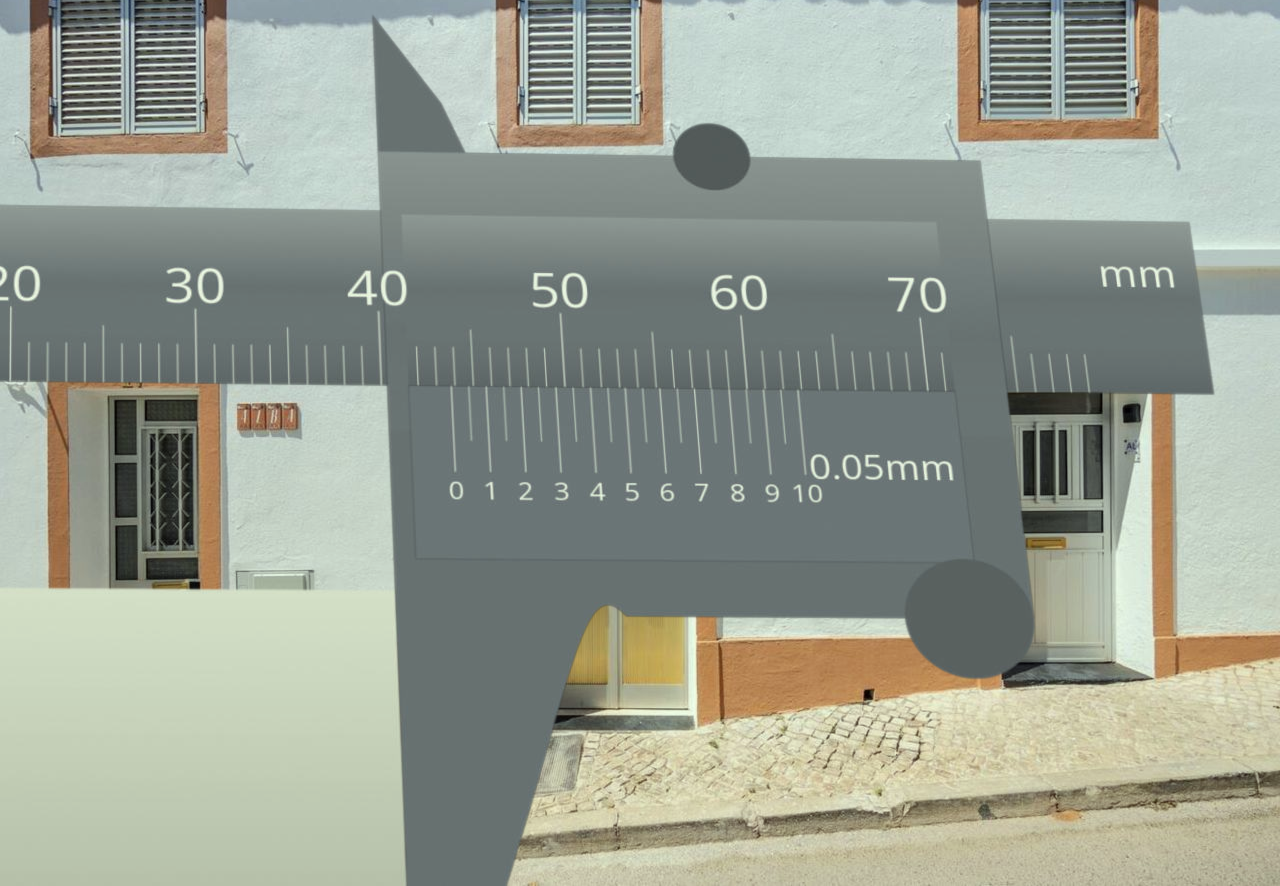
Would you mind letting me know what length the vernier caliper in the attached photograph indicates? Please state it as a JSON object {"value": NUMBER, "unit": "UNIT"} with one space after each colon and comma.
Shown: {"value": 43.8, "unit": "mm"}
